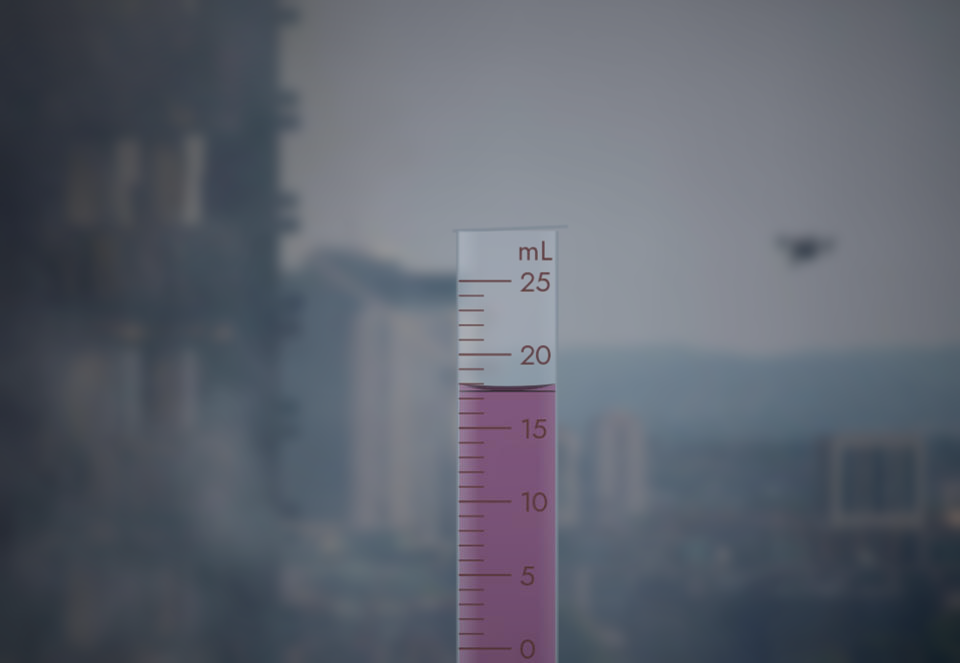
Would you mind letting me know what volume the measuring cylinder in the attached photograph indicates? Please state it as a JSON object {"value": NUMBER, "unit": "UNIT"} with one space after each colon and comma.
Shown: {"value": 17.5, "unit": "mL"}
